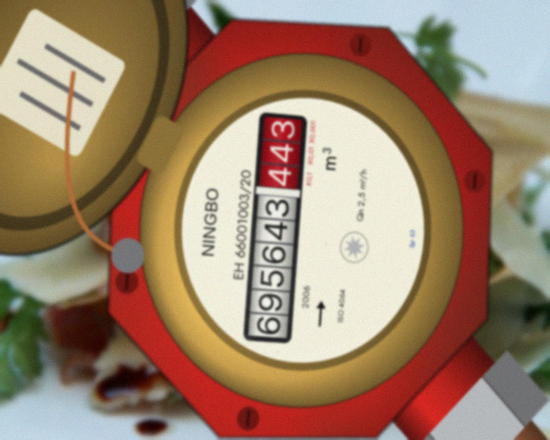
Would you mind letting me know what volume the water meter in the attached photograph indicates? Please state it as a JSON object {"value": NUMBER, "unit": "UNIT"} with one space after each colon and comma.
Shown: {"value": 695643.443, "unit": "m³"}
